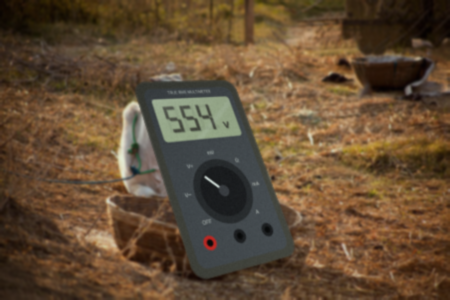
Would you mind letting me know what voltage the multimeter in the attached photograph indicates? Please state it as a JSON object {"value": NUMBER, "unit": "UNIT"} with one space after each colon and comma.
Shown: {"value": 554, "unit": "V"}
